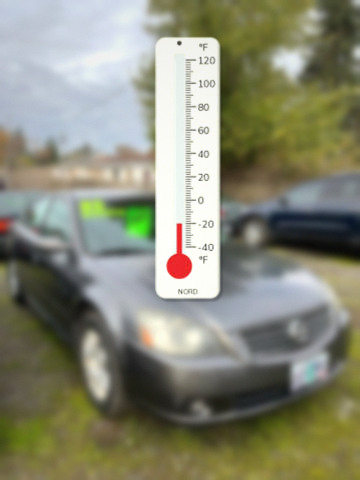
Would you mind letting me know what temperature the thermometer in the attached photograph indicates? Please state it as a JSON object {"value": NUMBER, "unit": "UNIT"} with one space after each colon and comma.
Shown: {"value": -20, "unit": "°F"}
